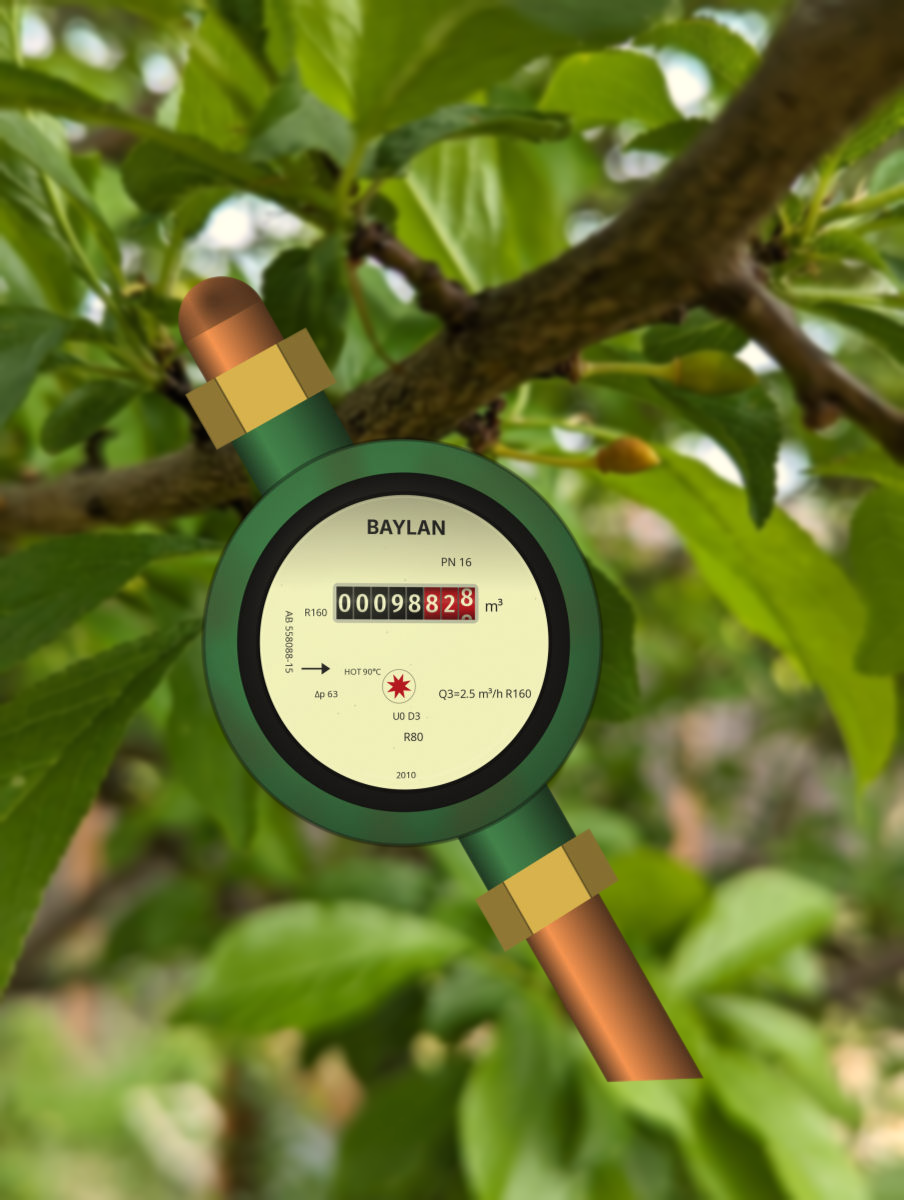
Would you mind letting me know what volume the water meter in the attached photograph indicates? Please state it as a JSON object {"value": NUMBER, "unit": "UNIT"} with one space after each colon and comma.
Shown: {"value": 98.828, "unit": "m³"}
